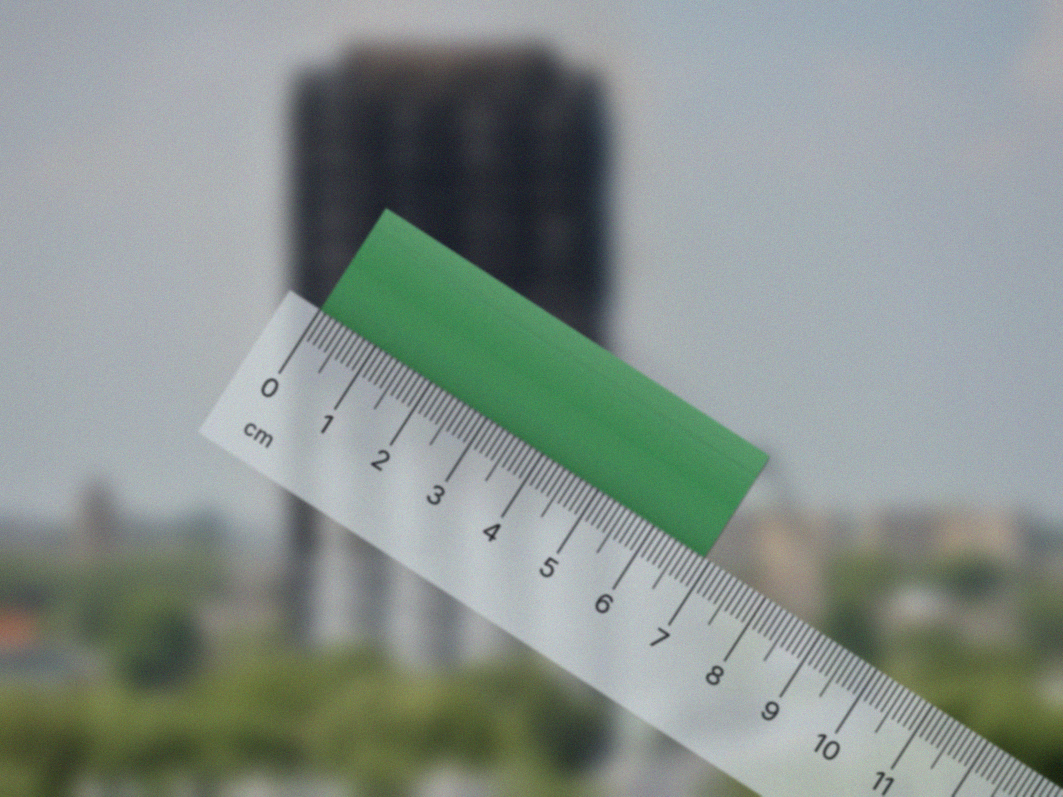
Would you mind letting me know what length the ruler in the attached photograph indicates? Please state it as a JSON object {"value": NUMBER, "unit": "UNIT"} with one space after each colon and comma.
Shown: {"value": 6.9, "unit": "cm"}
